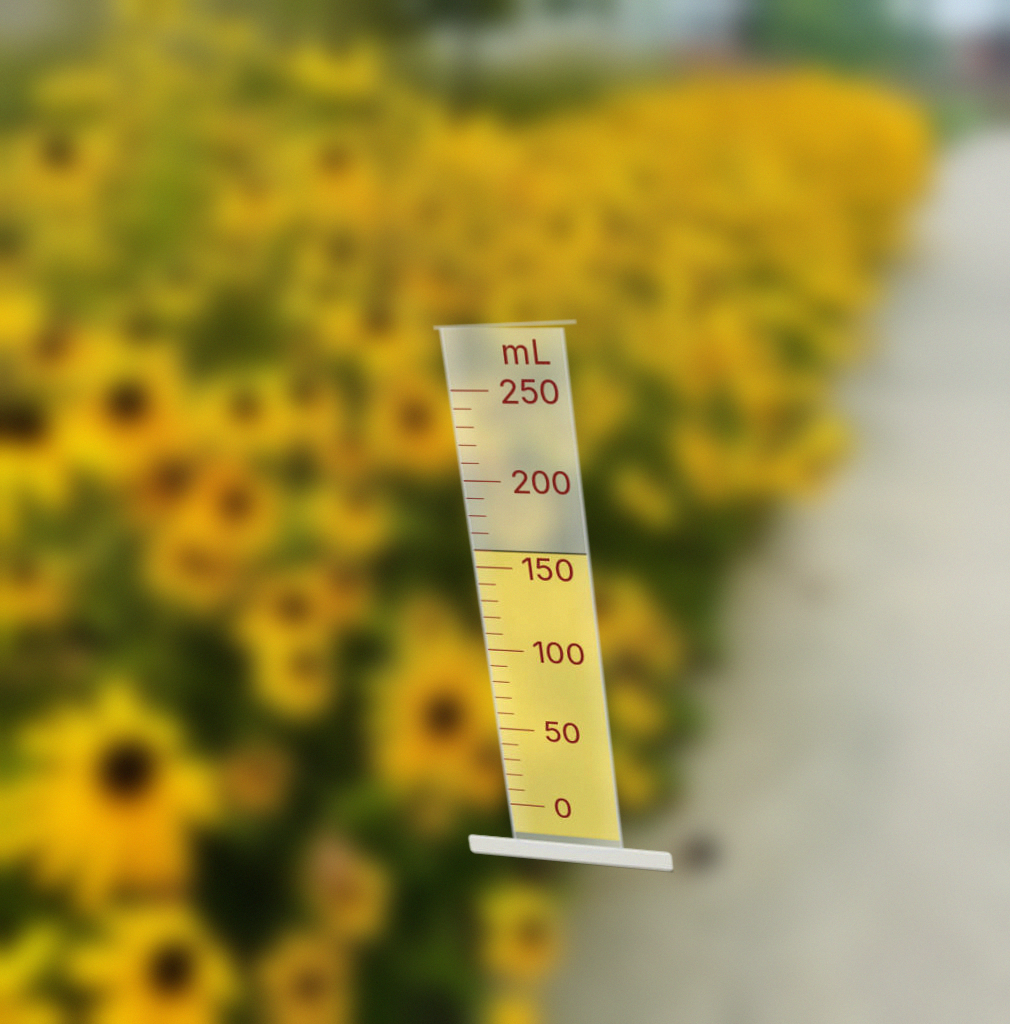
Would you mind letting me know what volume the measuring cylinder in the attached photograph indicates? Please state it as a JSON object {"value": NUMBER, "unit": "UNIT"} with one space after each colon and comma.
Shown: {"value": 160, "unit": "mL"}
